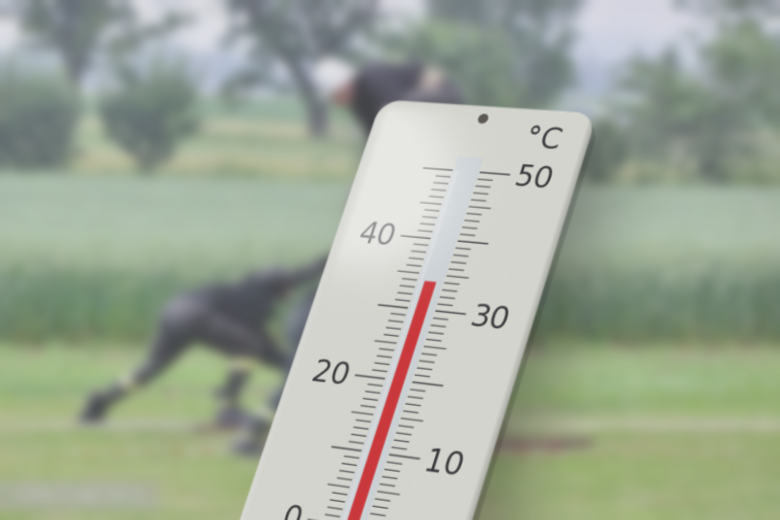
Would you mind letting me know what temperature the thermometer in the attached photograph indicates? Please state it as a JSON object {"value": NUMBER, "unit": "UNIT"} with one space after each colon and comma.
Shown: {"value": 34, "unit": "°C"}
